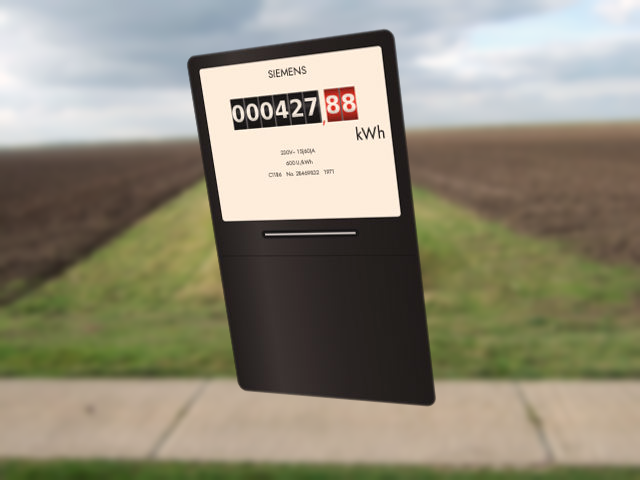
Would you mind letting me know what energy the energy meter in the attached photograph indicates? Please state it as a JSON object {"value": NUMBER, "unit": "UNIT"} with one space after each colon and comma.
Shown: {"value": 427.88, "unit": "kWh"}
